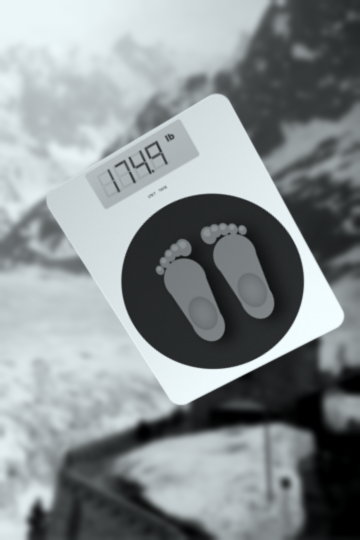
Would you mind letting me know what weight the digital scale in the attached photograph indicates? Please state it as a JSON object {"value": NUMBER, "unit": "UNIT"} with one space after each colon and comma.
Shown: {"value": 174.9, "unit": "lb"}
